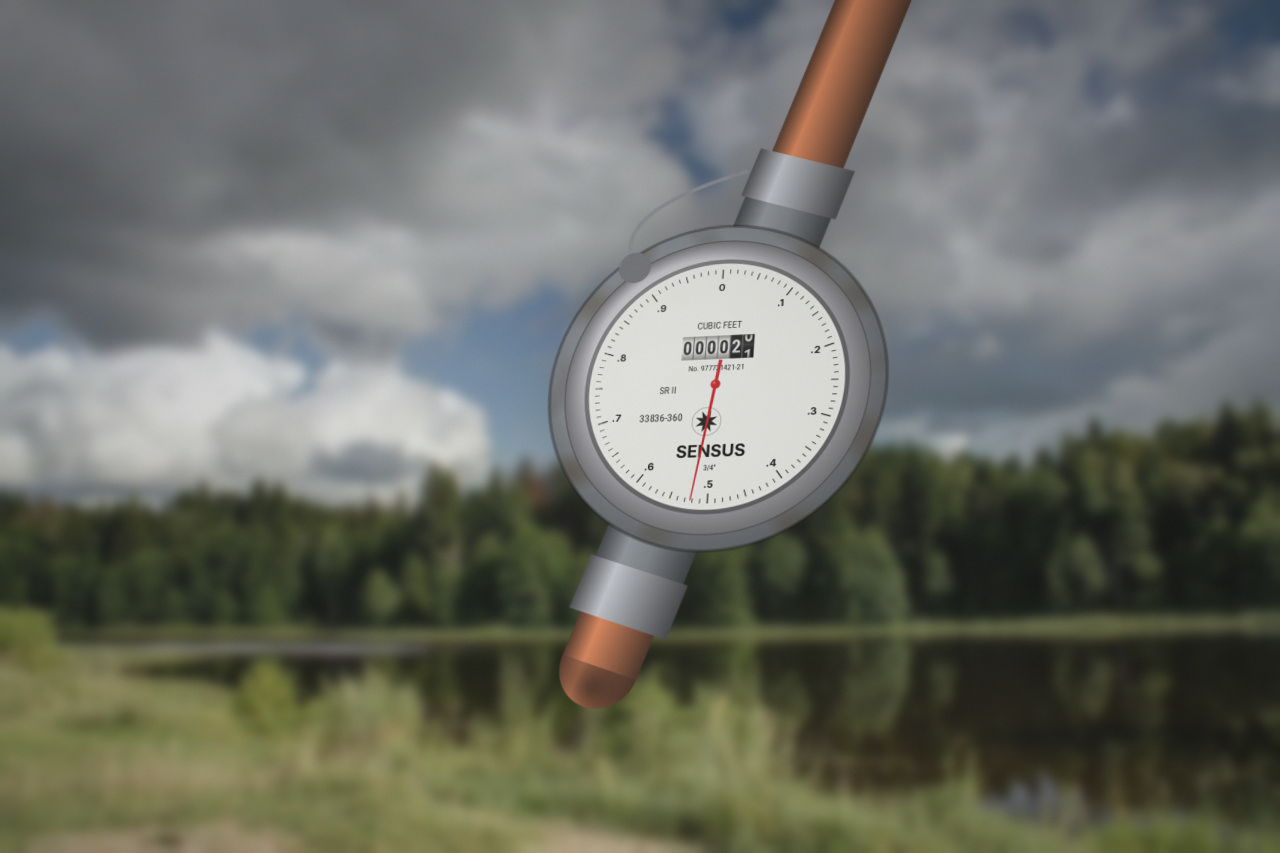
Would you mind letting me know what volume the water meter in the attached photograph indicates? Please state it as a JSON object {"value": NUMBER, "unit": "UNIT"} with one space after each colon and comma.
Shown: {"value": 20.52, "unit": "ft³"}
